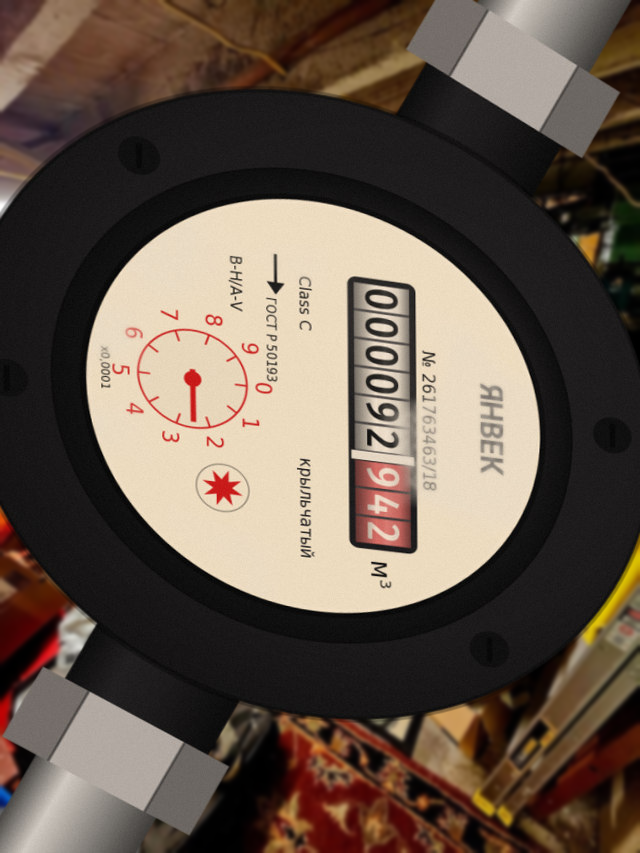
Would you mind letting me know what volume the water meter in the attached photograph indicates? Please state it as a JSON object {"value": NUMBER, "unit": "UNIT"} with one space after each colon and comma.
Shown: {"value": 92.9422, "unit": "m³"}
